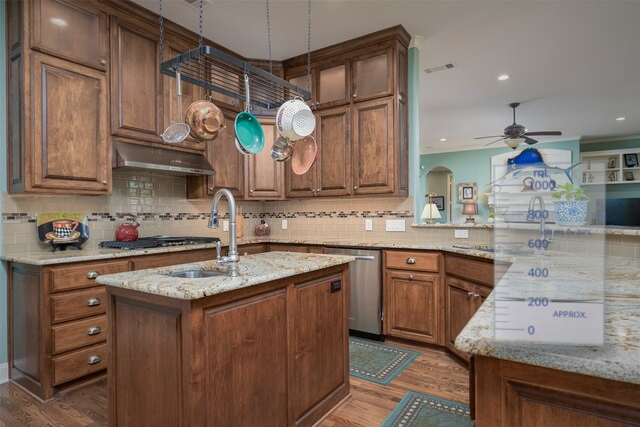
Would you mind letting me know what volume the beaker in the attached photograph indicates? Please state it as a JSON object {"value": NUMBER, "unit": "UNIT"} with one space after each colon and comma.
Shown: {"value": 200, "unit": "mL"}
